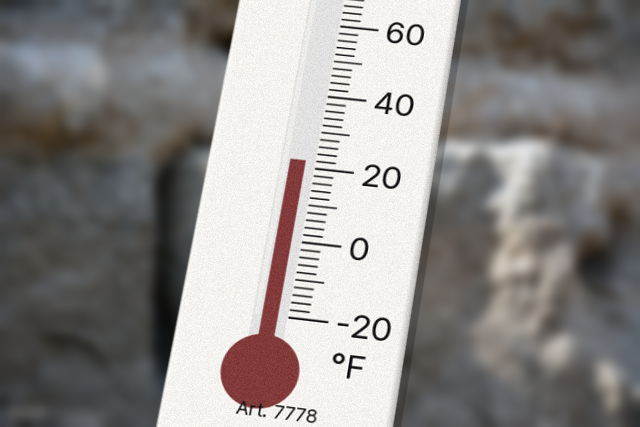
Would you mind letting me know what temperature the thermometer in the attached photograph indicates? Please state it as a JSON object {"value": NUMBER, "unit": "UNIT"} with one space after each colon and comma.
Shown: {"value": 22, "unit": "°F"}
